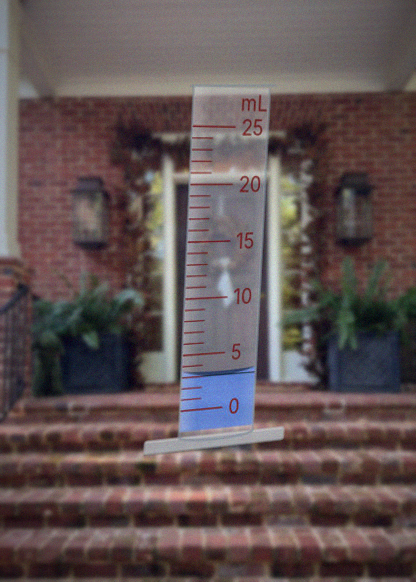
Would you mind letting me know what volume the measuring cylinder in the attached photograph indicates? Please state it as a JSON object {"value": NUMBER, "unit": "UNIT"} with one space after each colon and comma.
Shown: {"value": 3, "unit": "mL"}
